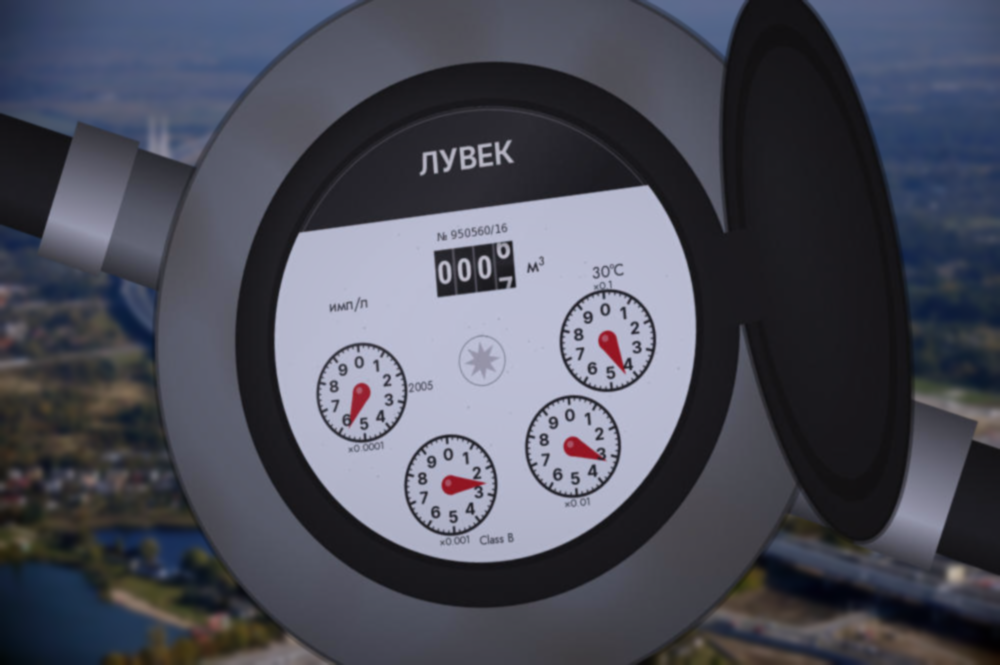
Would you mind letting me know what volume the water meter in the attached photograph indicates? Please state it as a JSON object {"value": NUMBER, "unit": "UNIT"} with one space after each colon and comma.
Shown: {"value": 6.4325, "unit": "m³"}
